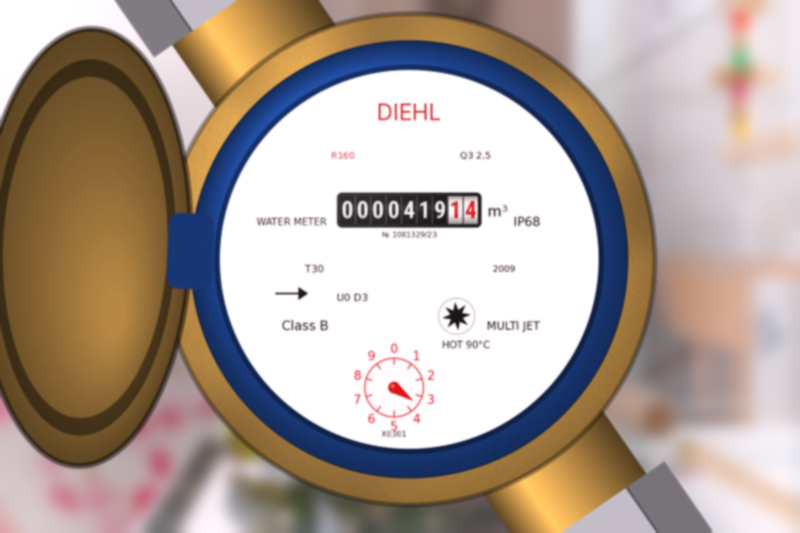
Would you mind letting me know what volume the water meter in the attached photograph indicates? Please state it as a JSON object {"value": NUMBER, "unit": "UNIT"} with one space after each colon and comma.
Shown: {"value": 419.143, "unit": "m³"}
